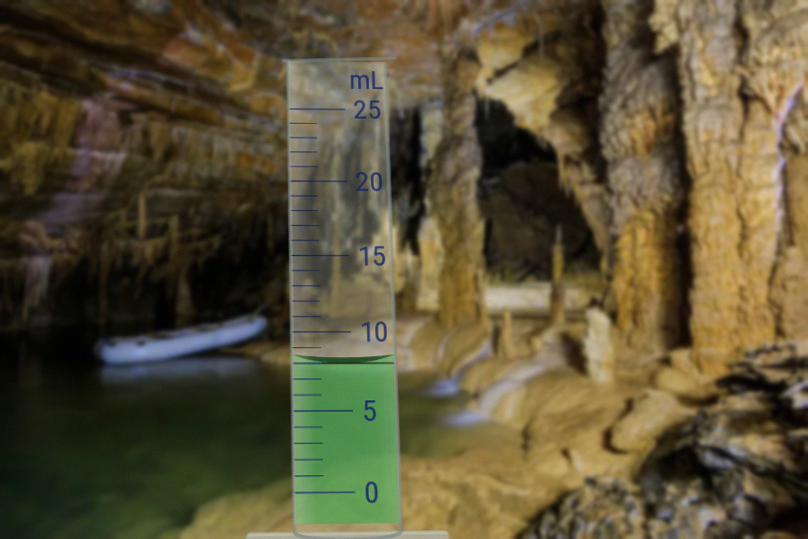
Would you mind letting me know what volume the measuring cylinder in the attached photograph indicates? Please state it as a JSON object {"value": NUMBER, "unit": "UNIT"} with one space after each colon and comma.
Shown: {"value": 8, "unit": "mL"}
